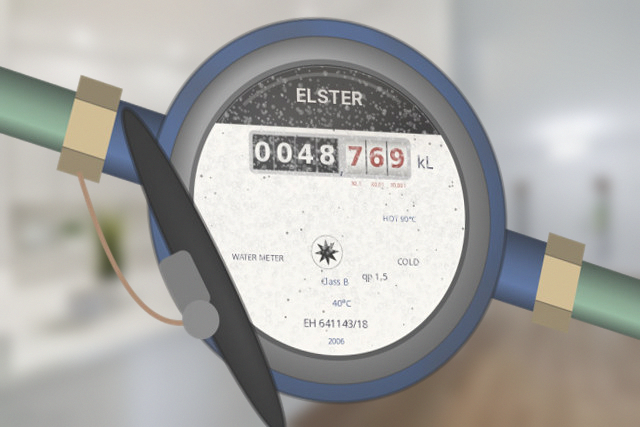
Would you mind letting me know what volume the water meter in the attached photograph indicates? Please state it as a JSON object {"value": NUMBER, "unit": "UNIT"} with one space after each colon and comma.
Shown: {"value": 48.769, "unit": "kL"}
